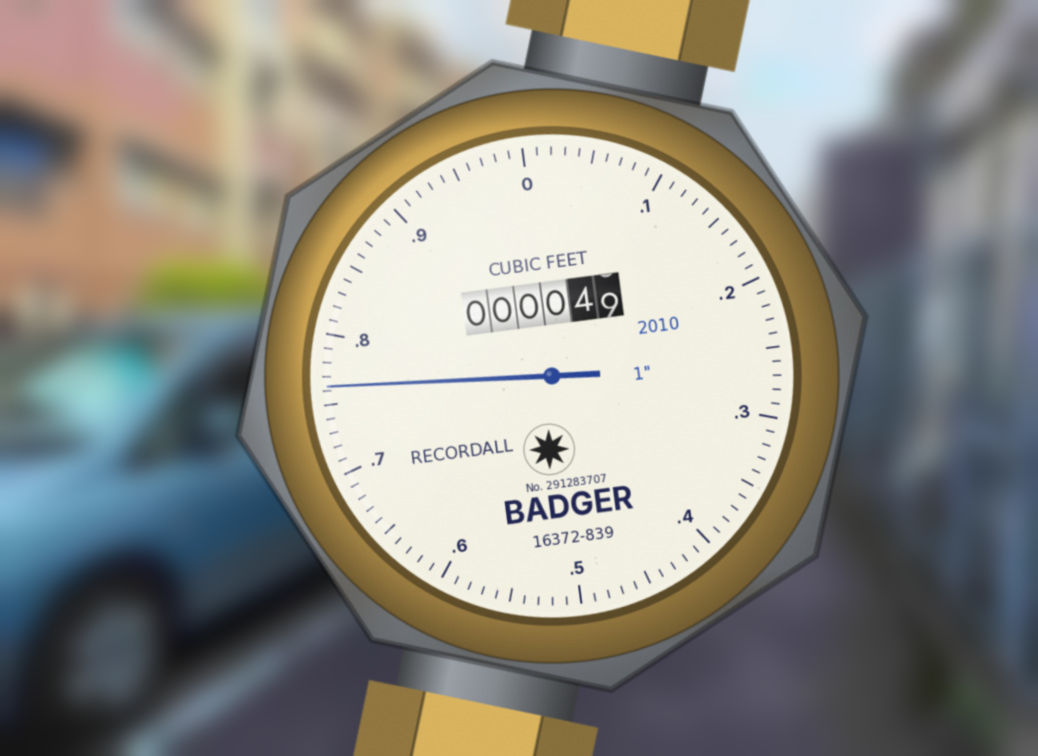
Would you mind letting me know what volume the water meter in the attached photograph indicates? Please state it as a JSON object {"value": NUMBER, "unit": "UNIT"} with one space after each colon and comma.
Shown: {"value": 48.76, "unit": "ft³"}
